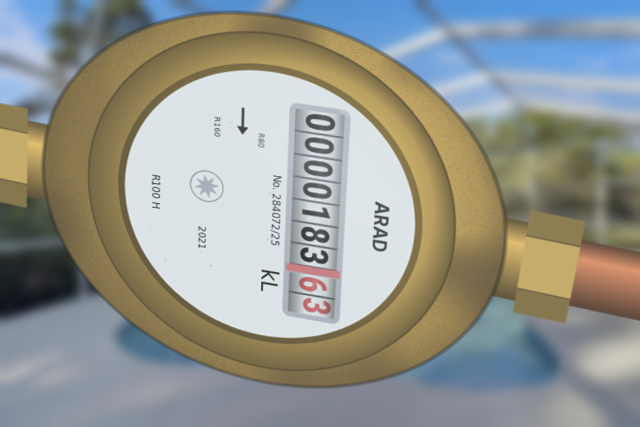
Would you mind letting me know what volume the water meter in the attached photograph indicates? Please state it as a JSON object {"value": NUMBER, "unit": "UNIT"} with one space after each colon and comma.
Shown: {"value": 183.63, "unit": "kL"}
